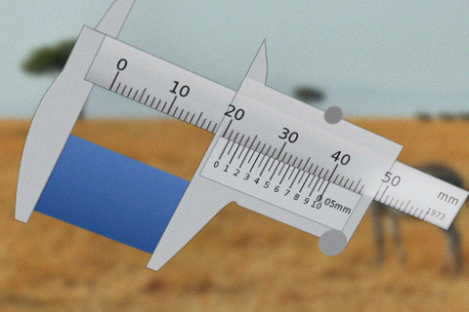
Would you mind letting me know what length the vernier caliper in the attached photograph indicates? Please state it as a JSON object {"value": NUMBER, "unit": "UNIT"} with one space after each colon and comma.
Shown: {"value": 21.2, "unit": "mm"}
